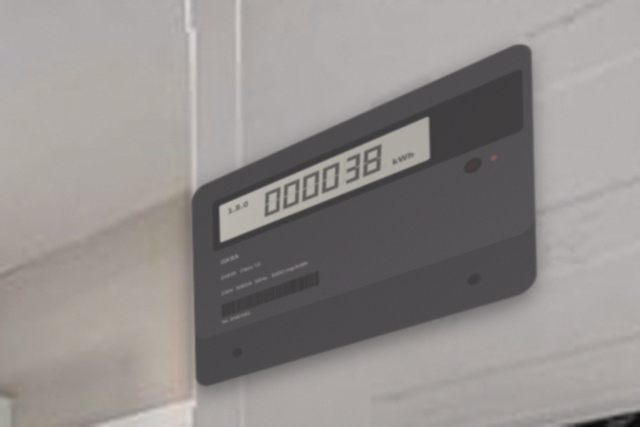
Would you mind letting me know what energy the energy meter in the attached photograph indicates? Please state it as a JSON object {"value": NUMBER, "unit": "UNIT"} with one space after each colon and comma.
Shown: {"value": 38, "unit": "kWh"}
